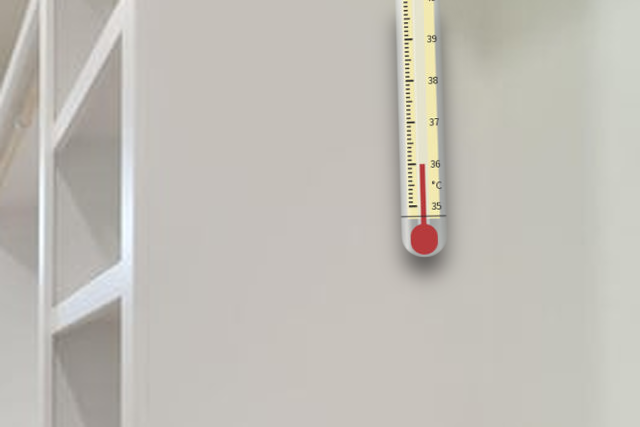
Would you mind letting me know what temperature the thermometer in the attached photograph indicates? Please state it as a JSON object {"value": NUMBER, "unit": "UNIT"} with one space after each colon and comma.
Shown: {"value": 36, "unit": "°C"}
